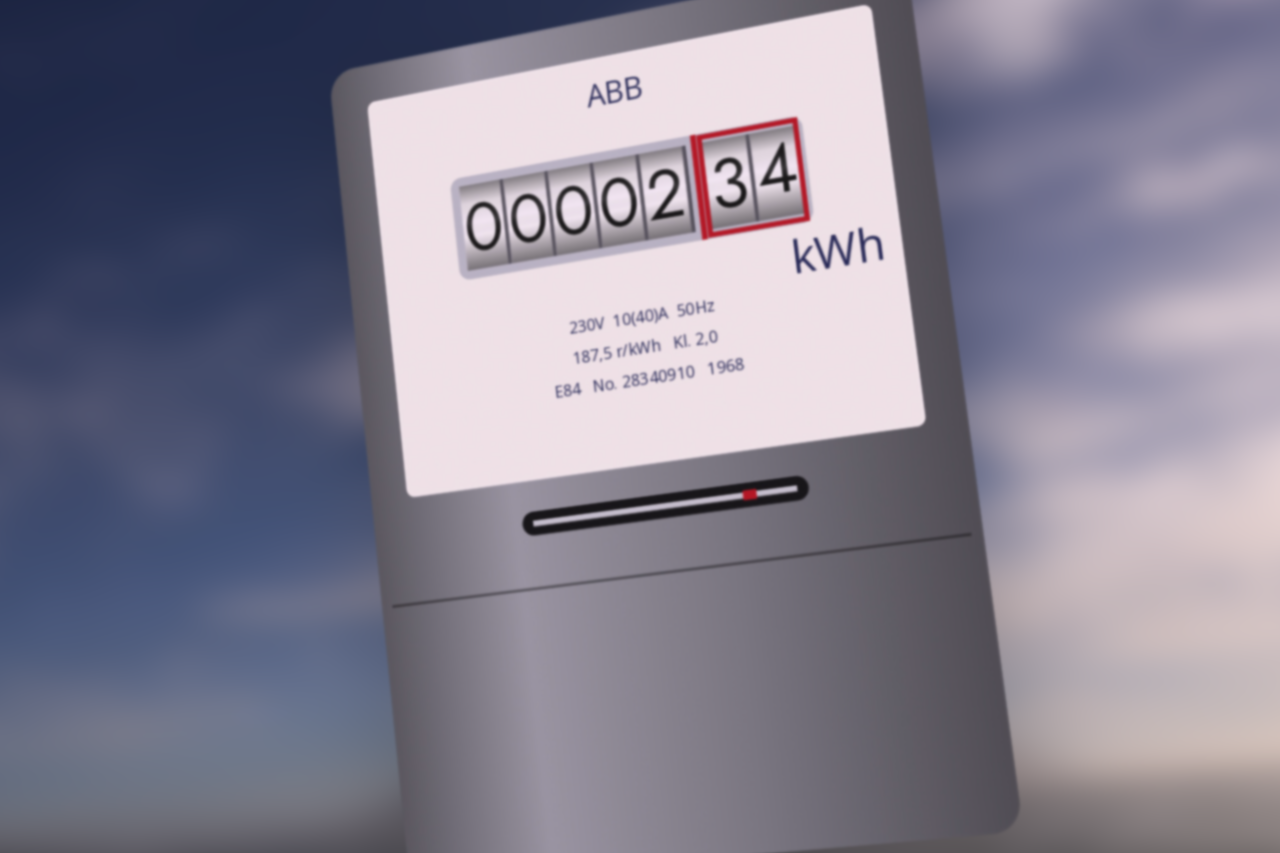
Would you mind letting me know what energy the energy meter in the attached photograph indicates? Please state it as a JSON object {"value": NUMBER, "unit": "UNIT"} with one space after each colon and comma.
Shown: {"value": 2.34, "unit": "kWh"}
